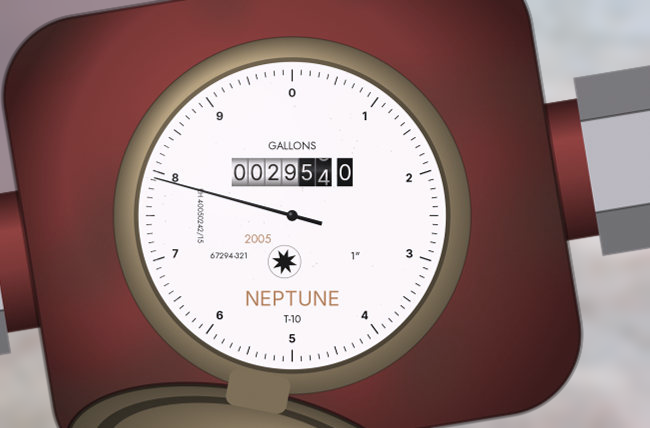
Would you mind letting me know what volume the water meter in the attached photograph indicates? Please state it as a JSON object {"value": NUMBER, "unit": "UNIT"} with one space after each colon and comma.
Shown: {"value": 29537.9, "unit": "gal"}
